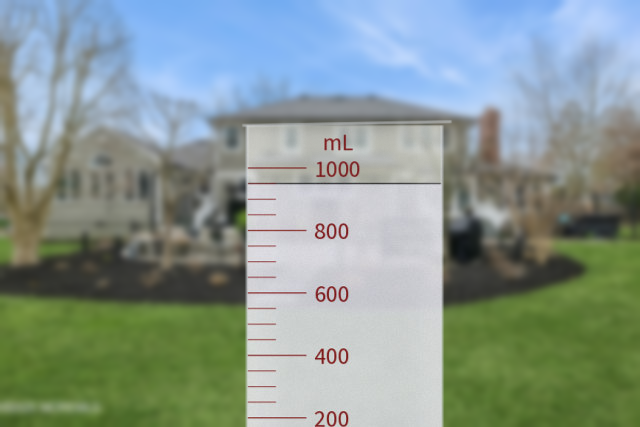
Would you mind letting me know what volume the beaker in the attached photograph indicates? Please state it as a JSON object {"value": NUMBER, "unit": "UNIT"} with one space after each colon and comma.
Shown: {"value": 950, "unit": "mL"}
